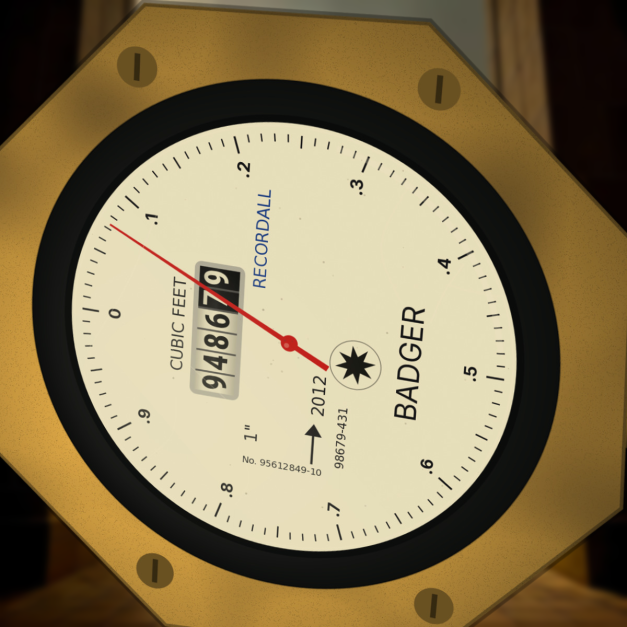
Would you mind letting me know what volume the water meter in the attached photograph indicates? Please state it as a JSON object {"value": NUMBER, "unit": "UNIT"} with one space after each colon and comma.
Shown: {"value": 948679.07, "unit": "ft³"}
